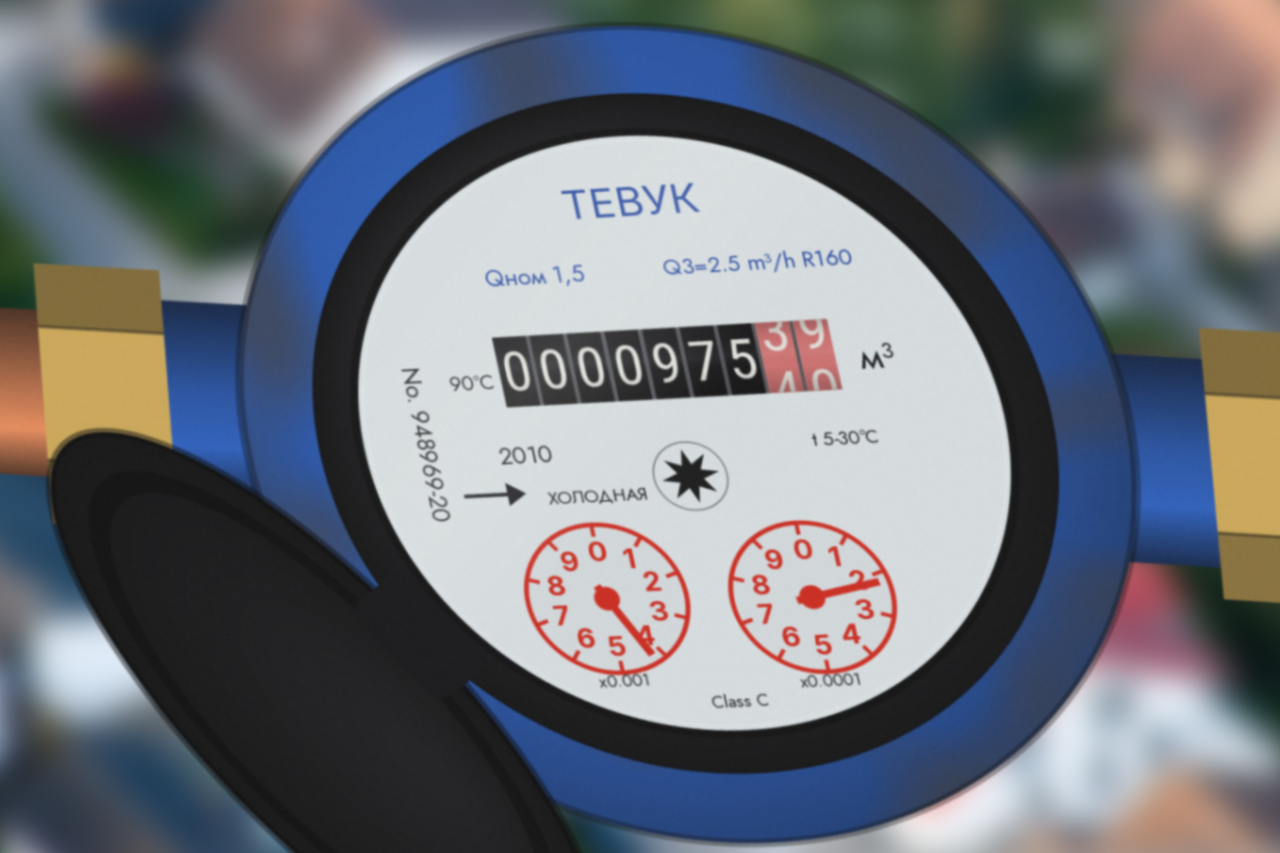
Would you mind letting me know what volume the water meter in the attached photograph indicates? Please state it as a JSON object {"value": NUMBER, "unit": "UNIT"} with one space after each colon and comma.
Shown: {"value": 975.3942, "unit": "m³"}
